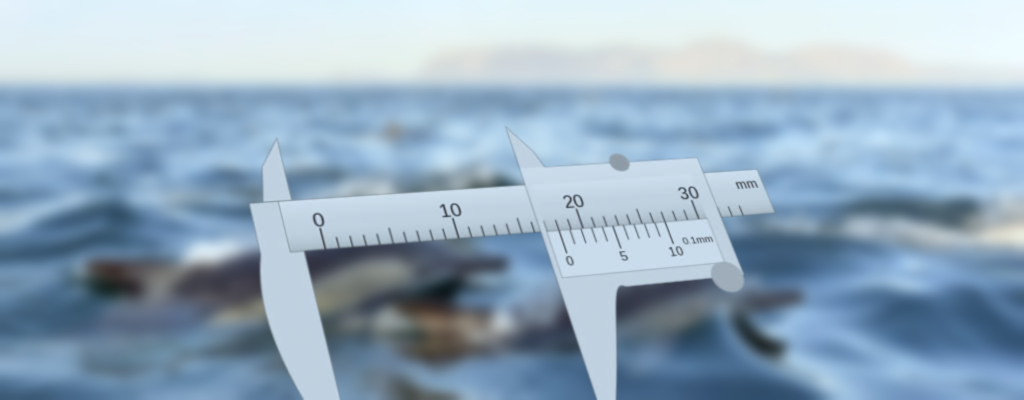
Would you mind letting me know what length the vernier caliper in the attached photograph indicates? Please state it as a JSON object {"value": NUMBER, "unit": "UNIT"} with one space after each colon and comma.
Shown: {"value": 18.0, "unit": "mm"}
